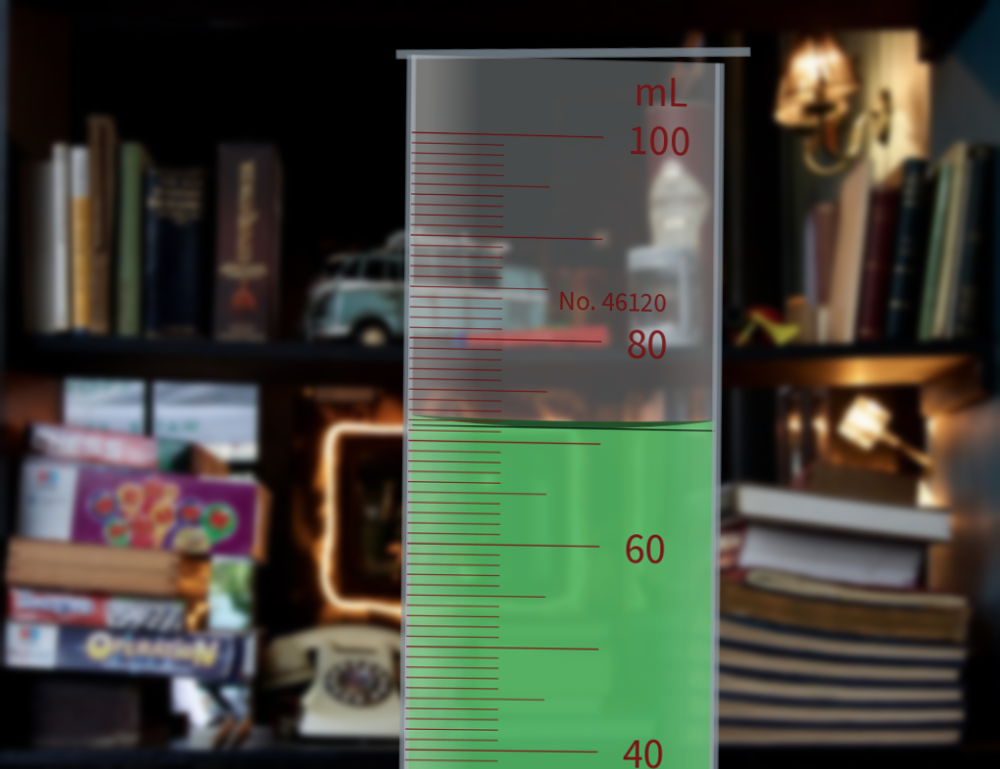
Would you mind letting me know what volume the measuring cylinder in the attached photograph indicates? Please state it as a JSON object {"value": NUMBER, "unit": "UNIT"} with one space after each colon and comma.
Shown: {"value": 71.5, "unit": "mL"}
